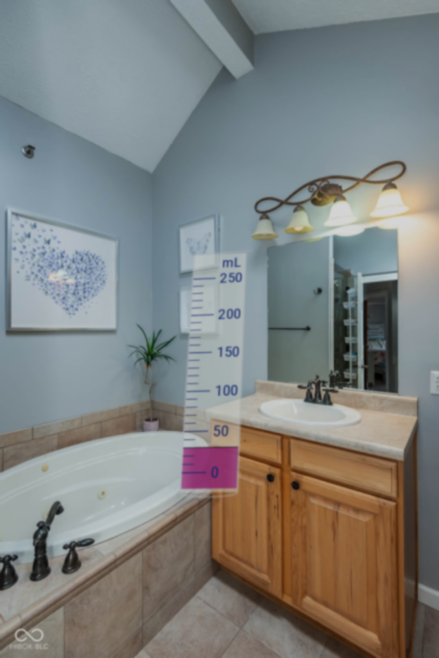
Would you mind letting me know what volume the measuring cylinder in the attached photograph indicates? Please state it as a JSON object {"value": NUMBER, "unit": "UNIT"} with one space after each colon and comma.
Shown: {"value": 30, "unit": "mL"}
